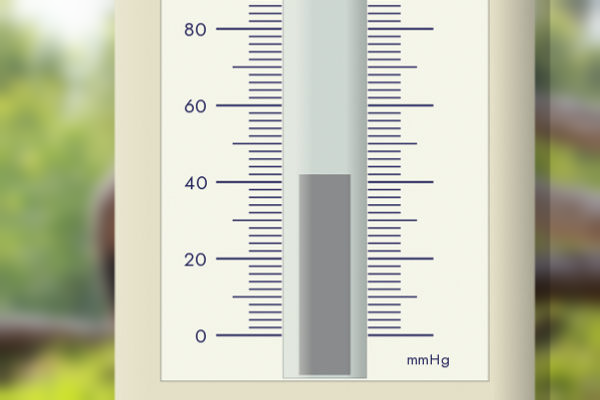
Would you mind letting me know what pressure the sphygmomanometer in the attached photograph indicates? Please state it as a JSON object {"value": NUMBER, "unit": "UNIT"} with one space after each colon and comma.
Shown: {"value": 42, "unit": "mmHg"}
